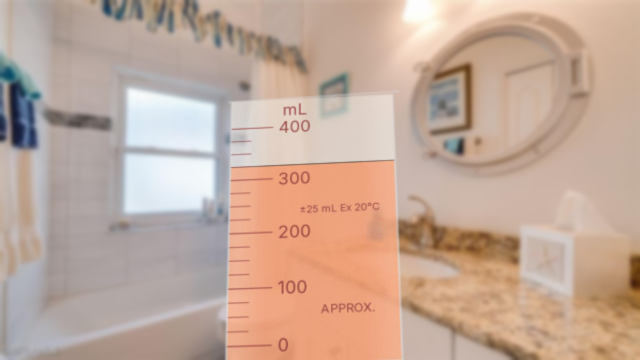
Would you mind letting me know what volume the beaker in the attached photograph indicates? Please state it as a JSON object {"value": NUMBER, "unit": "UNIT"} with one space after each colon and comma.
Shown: {"value": 325, "unit": "mL"}
